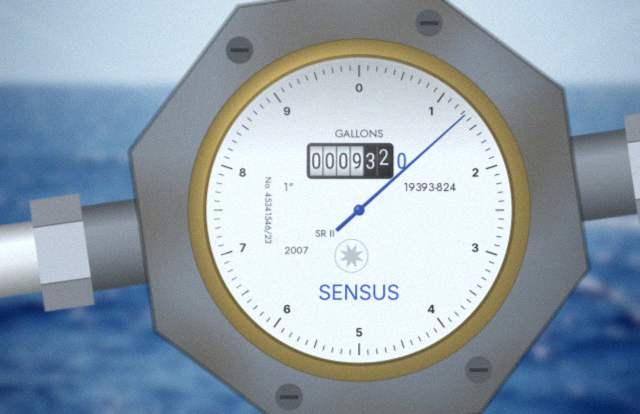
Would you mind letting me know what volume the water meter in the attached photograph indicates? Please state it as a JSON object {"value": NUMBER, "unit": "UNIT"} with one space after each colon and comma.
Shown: {"value": 9321.3, "unit": "gal"}
